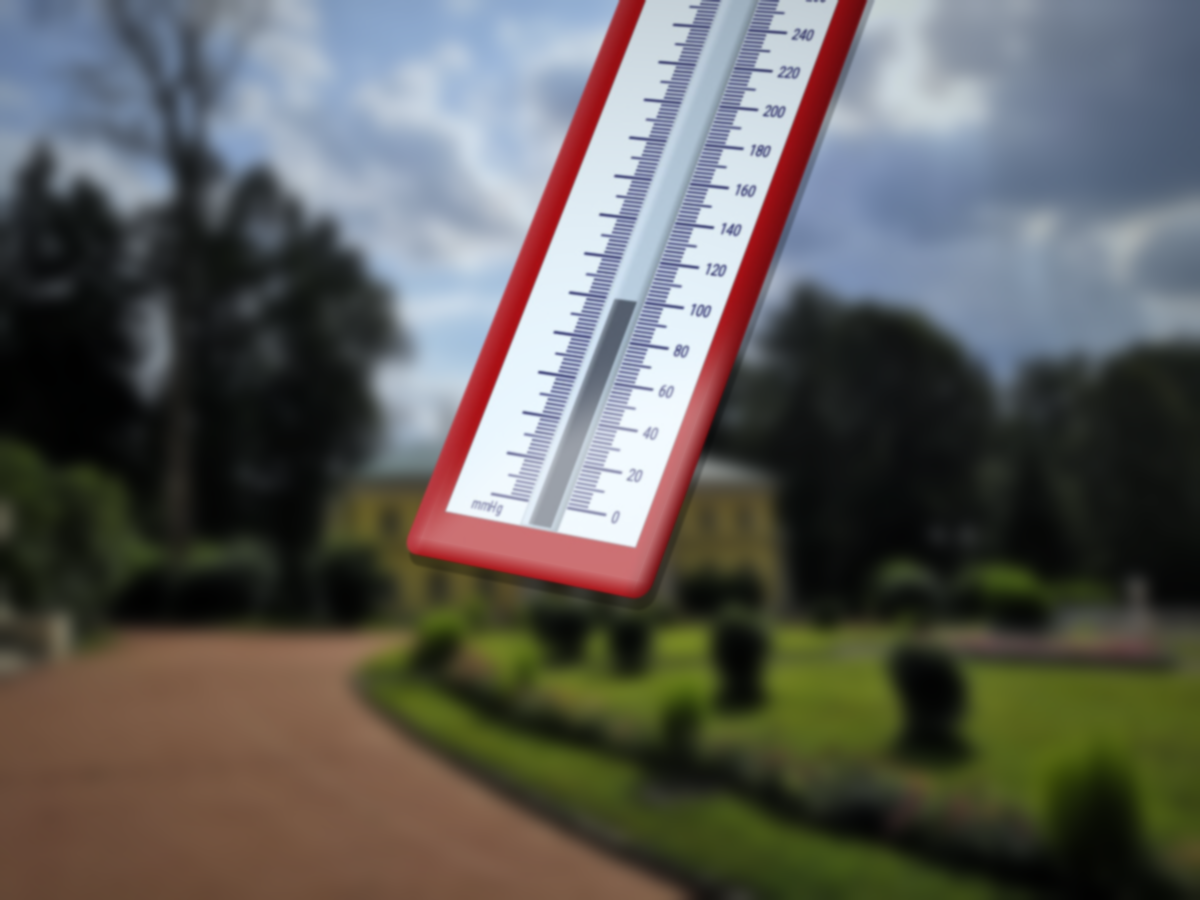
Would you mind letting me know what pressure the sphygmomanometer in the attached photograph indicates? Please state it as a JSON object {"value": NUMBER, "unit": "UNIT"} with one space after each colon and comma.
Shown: {"value": 100, "unit": "mmHg"}
